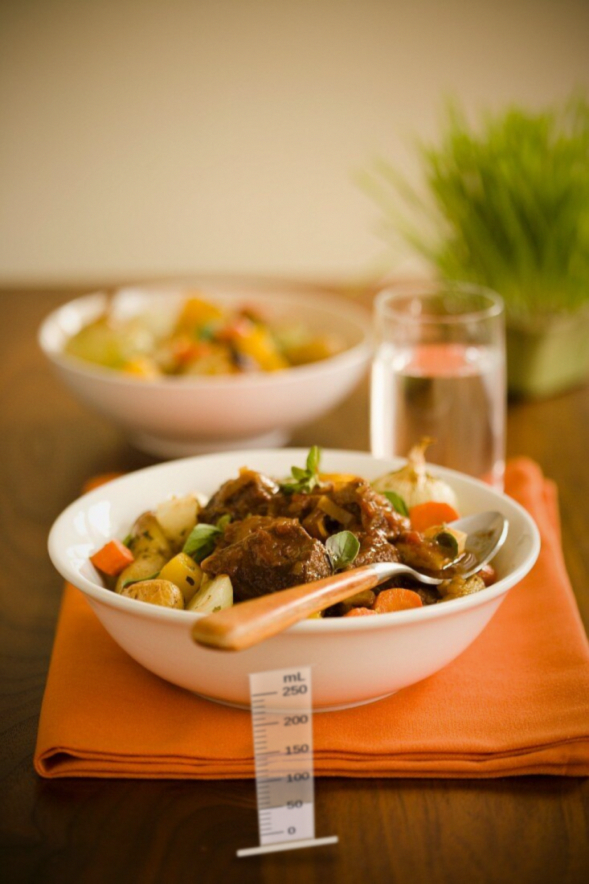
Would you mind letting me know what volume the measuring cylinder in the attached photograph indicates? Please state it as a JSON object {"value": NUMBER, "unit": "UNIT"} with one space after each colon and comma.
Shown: {"value": 50, "unit": "mL"}
